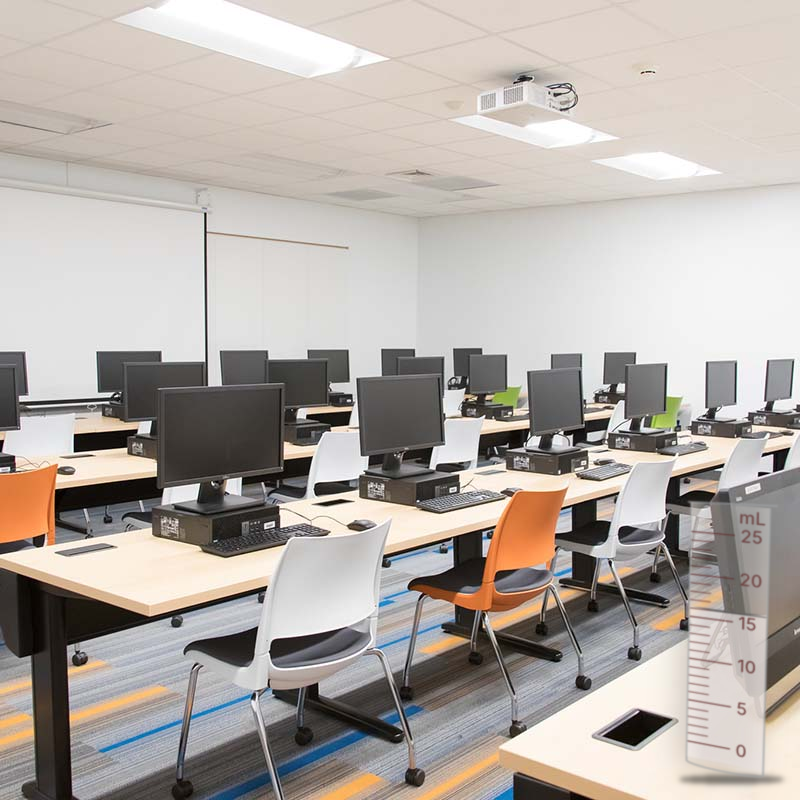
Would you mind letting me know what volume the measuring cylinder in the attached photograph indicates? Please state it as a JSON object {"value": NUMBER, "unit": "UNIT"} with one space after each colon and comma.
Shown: {"value": 16, "unit": "mL"}
